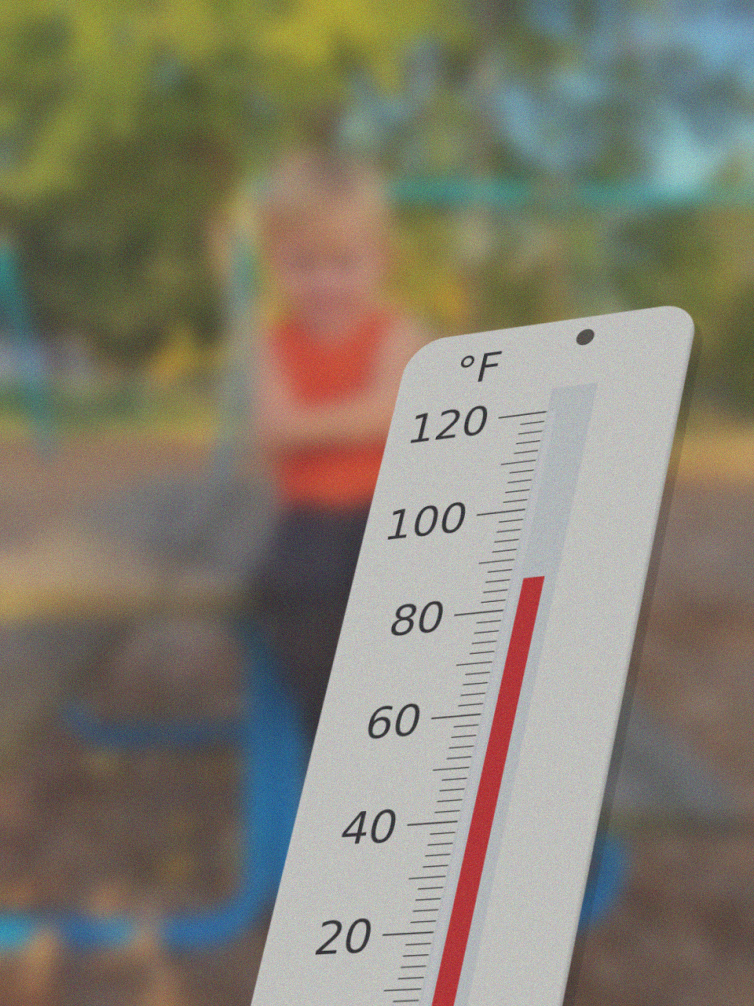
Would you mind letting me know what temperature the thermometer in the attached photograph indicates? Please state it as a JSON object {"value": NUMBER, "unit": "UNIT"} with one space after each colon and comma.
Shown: {"value": 86, "unit": "°F"}
